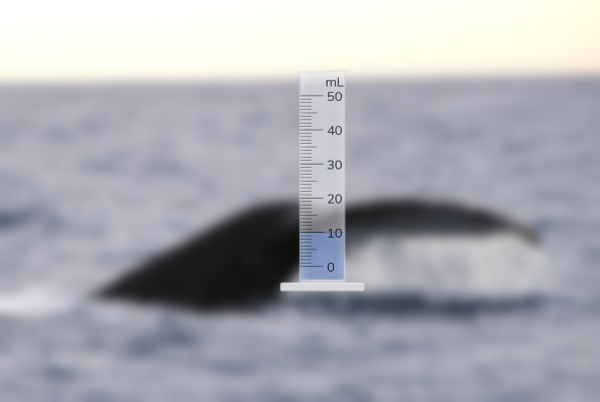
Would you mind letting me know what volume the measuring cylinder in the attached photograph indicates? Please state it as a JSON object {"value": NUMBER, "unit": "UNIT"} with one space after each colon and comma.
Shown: {"value": 10, "unit": "mL"}
